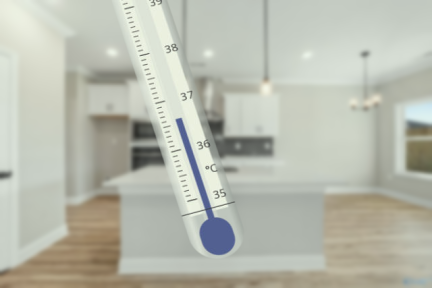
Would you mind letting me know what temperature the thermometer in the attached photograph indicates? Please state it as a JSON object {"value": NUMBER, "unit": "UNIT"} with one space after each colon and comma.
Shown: {"value": 36.6, "unit": "°C"}
